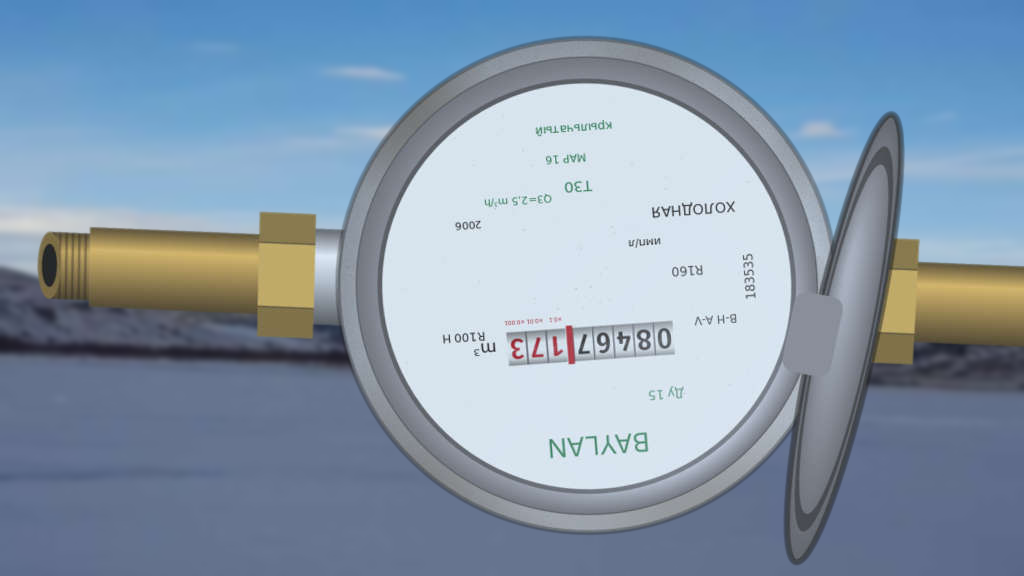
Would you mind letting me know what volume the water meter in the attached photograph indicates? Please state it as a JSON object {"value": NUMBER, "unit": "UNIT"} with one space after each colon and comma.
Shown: {"value": 8467.173, "unit": "m³"}
